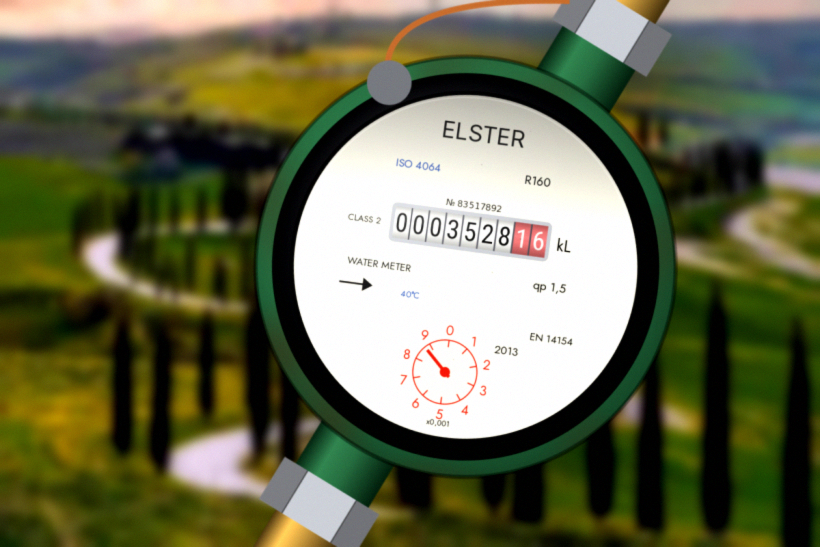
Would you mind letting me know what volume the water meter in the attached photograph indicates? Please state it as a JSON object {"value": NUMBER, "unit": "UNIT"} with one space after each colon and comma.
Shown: {"value": 3528.168, "unit": "kL"}
